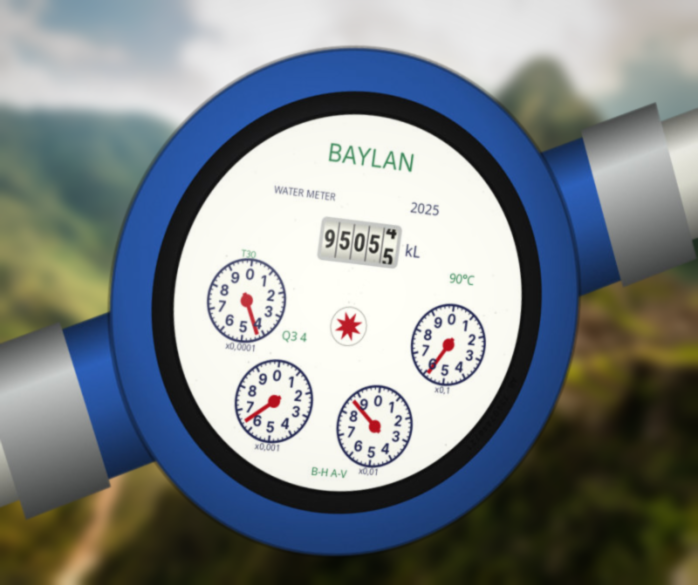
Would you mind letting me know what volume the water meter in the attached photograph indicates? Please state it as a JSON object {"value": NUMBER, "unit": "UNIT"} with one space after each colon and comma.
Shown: {"value": 95054.5864, "unit": "kL"}
